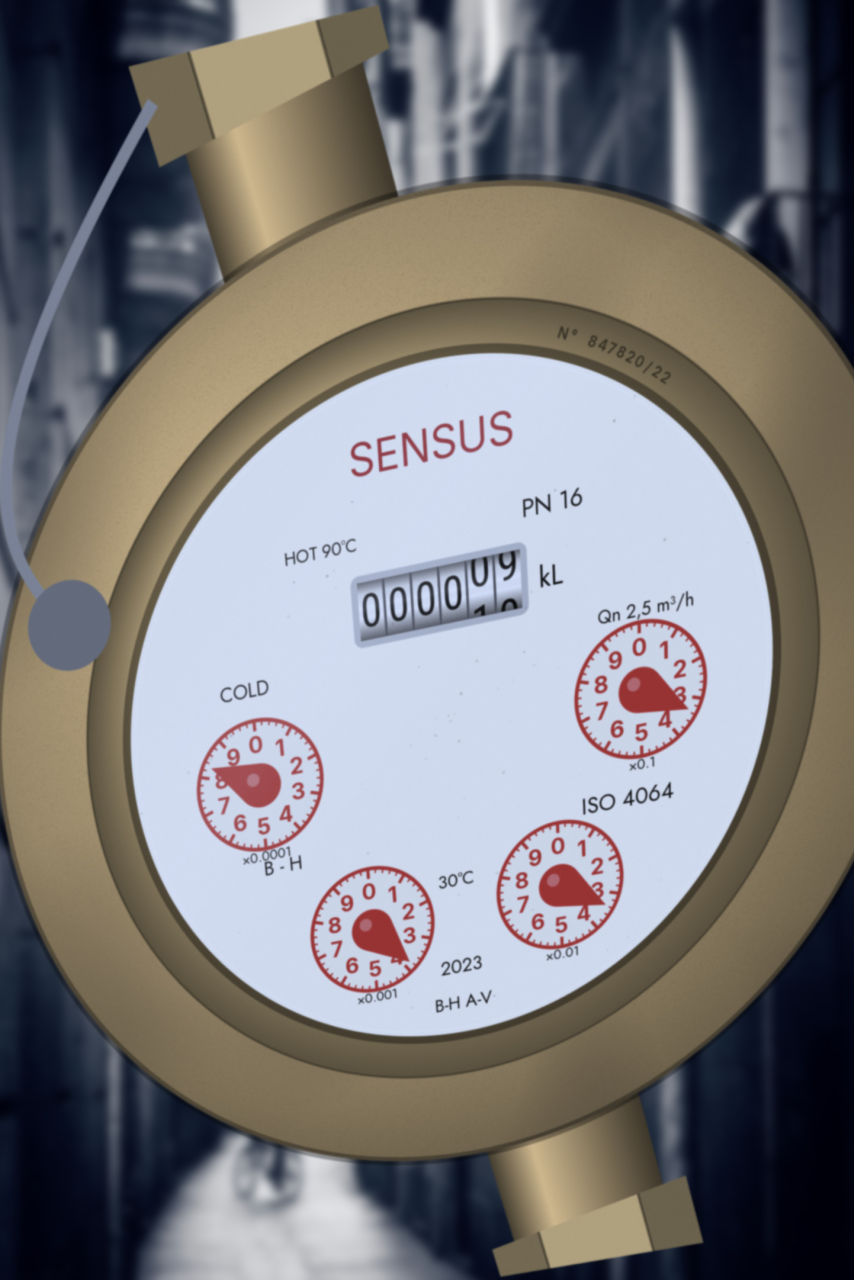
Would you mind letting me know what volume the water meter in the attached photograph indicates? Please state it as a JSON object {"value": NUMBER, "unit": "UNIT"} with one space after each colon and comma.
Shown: {"value": 9.3338, "unit": "kL"}
